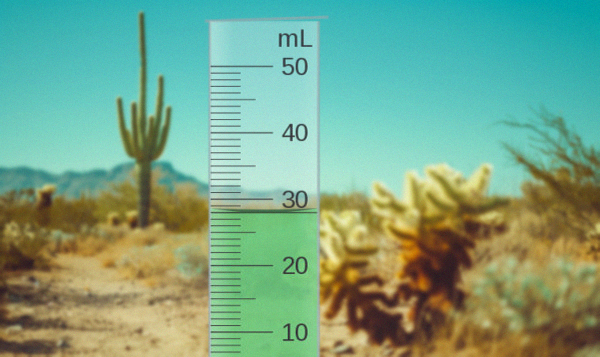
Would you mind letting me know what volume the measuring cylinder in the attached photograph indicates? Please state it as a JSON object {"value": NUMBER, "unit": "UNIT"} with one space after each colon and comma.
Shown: {"value": 28, "unit": "mL"}
